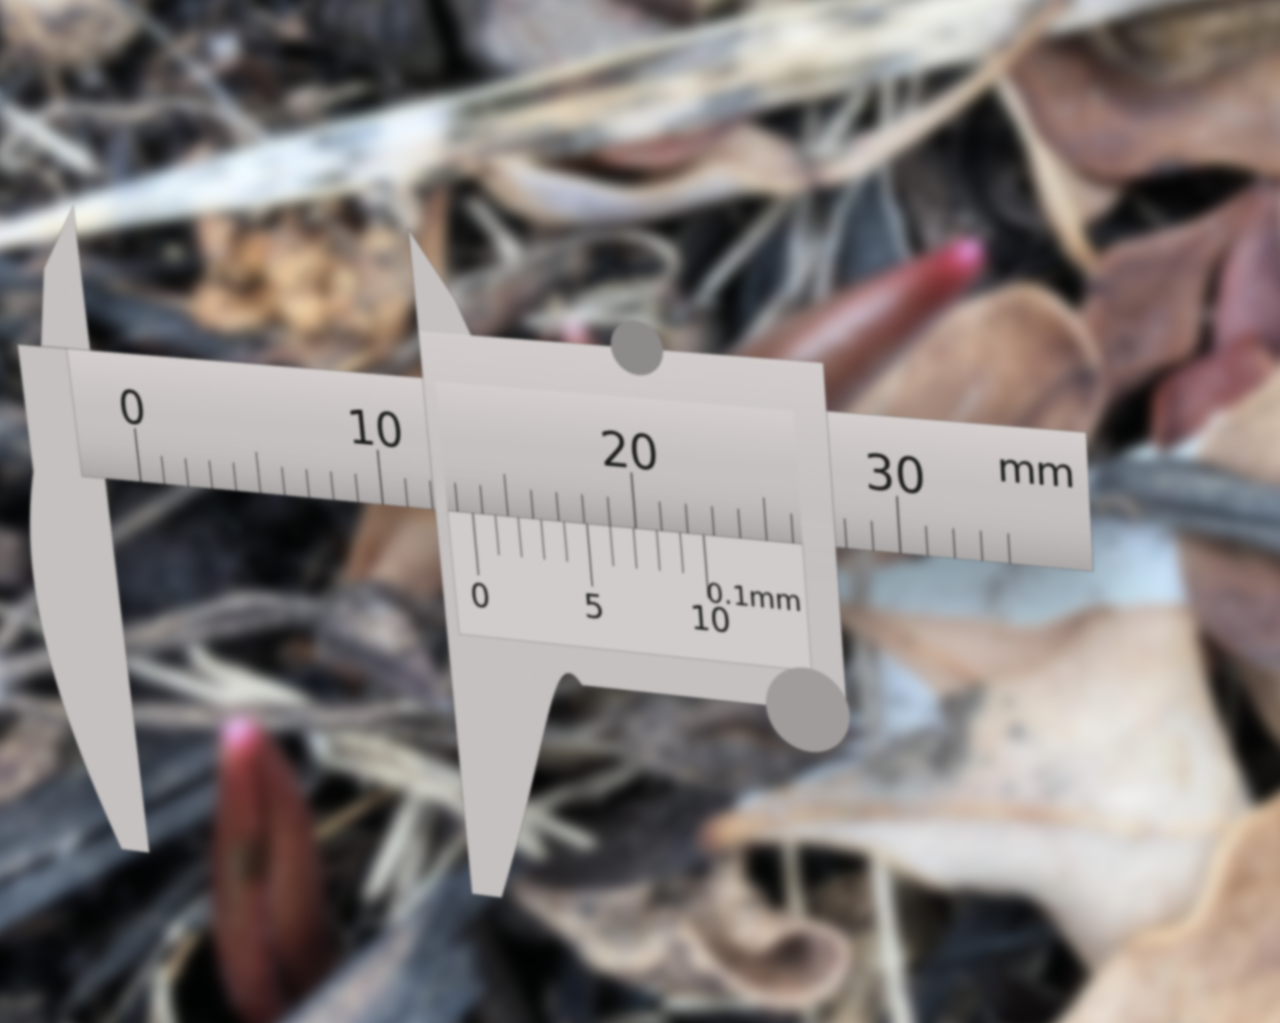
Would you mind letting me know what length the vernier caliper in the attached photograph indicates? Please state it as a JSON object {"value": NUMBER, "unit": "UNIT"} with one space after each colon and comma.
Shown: {"value": 13.6, "unit": "mm"}
